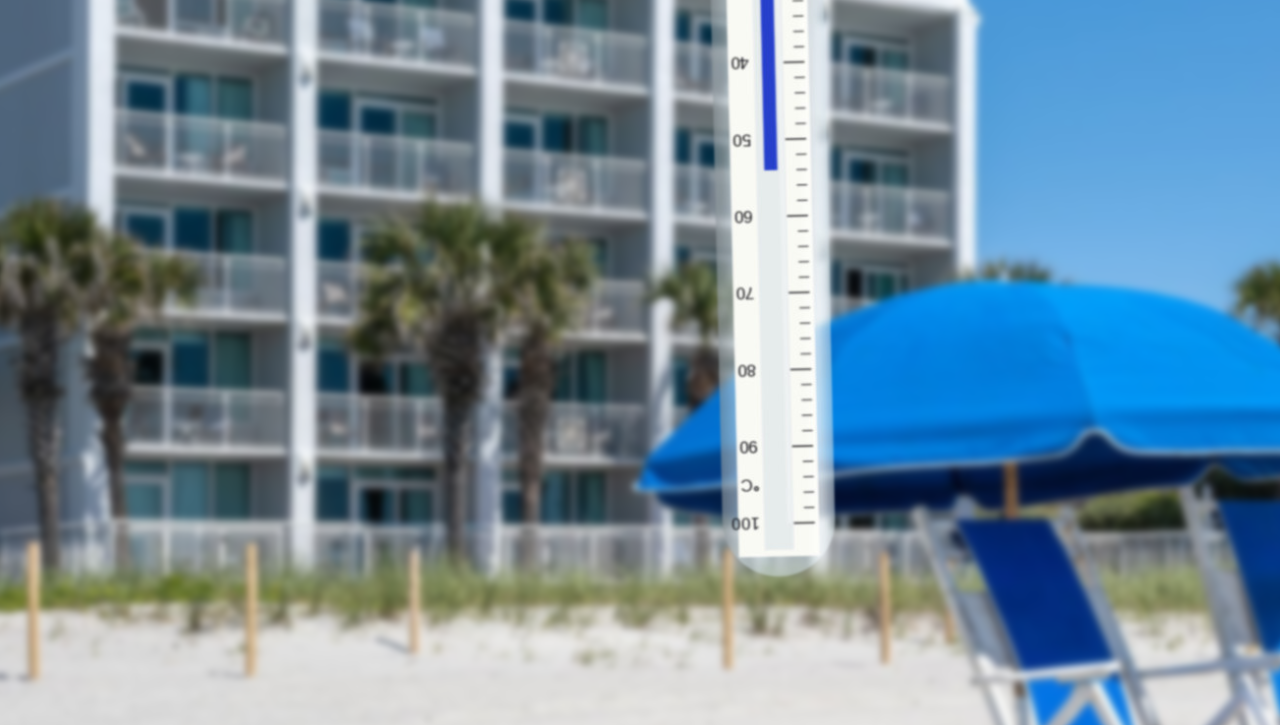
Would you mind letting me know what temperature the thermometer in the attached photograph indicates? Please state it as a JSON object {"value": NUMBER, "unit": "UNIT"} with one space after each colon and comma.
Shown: {"value": 54, "unit": "°C"}
